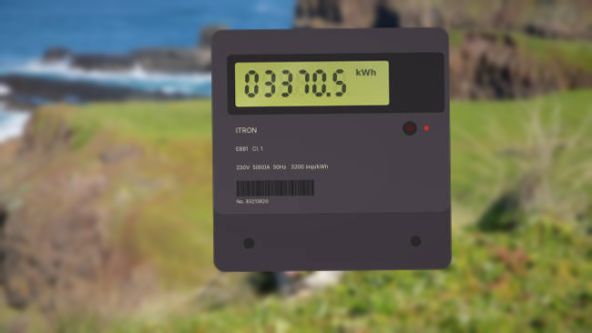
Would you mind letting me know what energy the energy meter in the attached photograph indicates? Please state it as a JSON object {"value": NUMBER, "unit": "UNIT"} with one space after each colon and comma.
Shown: {"value": 3370.5, "unit": "kWh"}
